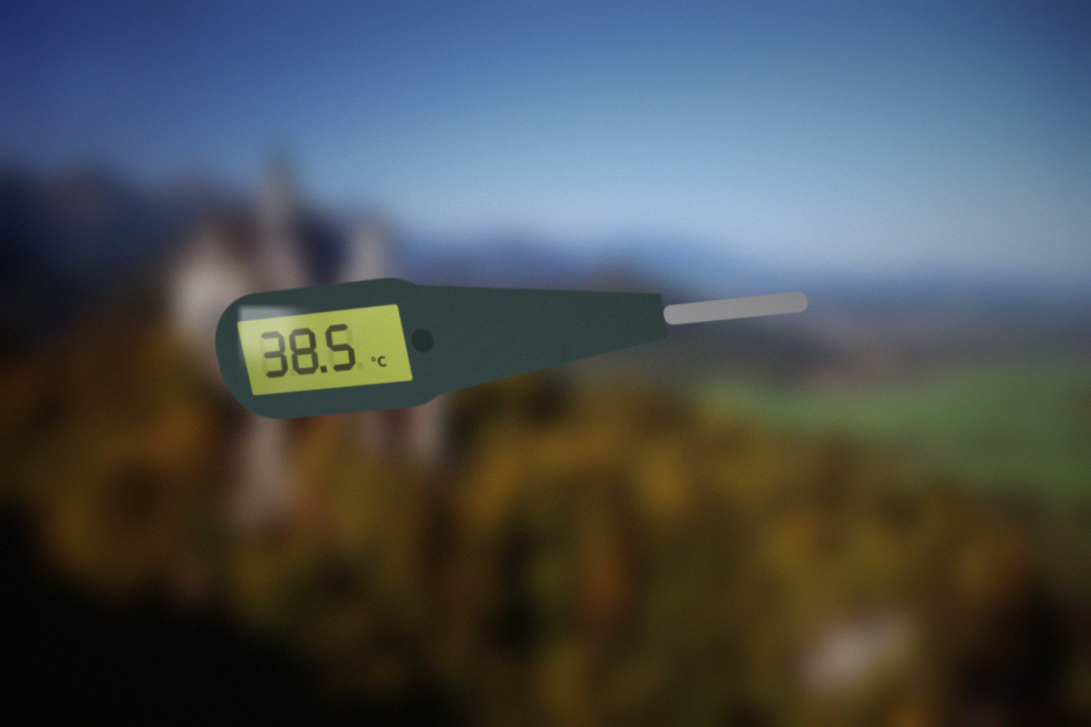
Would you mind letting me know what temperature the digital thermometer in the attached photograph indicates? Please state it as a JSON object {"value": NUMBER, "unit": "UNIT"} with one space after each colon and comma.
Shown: {"value": 38.5, "unit": "°C"}
